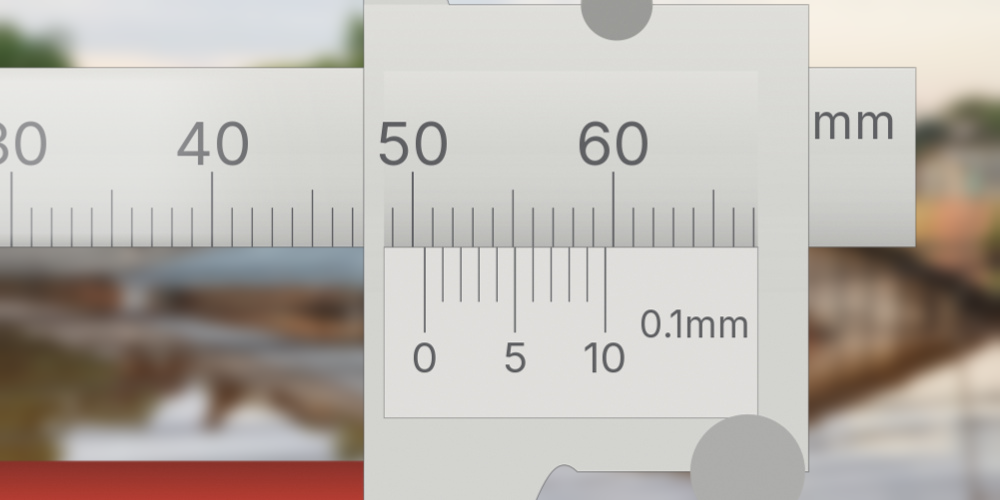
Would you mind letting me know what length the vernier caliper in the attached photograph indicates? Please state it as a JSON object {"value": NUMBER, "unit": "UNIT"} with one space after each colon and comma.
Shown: {"value": 50.6, "unit": "mm"}
